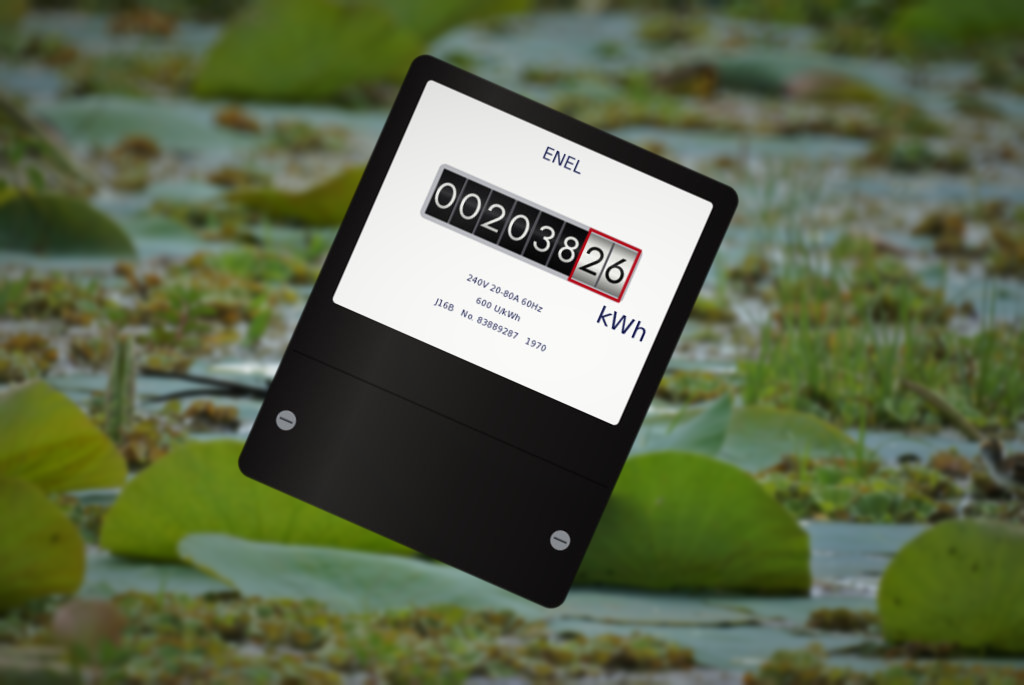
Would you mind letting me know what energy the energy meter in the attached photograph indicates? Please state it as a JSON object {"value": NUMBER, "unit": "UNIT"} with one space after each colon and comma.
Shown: {"value": 2038.26, "unit": "kWh"}
